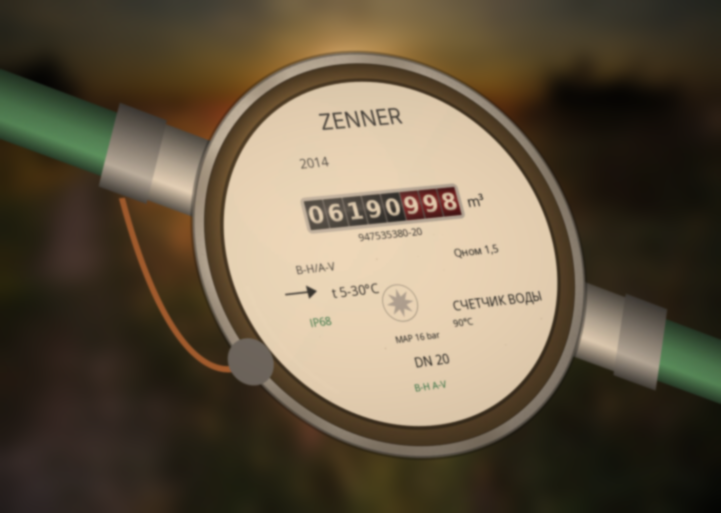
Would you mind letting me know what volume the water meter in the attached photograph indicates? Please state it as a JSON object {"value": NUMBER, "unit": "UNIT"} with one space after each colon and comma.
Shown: {"value": 6190.998, "unit": "m³"}
